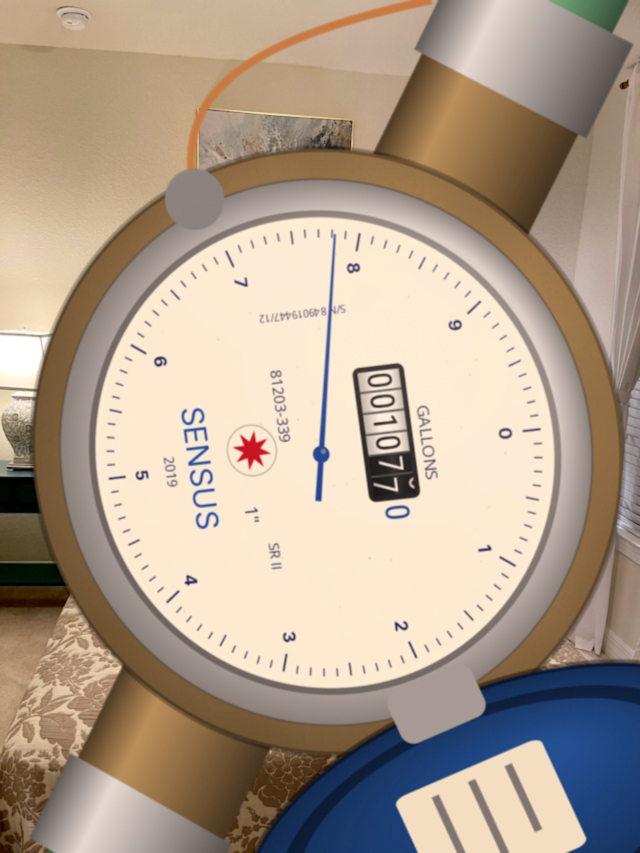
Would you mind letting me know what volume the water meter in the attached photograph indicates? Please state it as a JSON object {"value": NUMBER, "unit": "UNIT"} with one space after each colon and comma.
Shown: {"value": 10767.8, "unit": "gal"}
